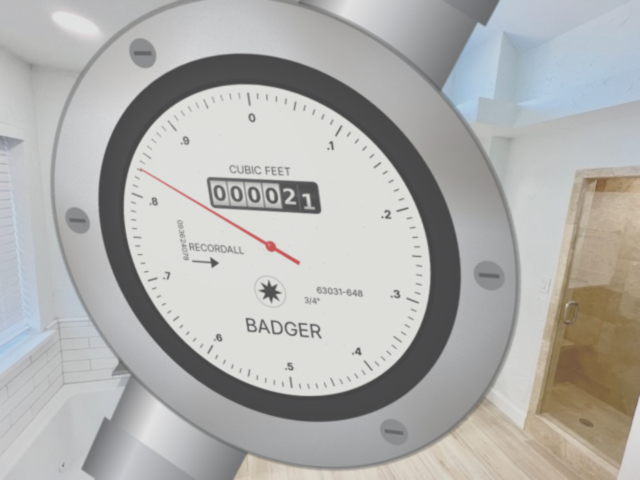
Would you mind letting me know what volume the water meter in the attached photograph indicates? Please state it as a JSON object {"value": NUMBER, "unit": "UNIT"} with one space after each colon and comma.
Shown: {"value": 20.83, "unit": "ft³"}
